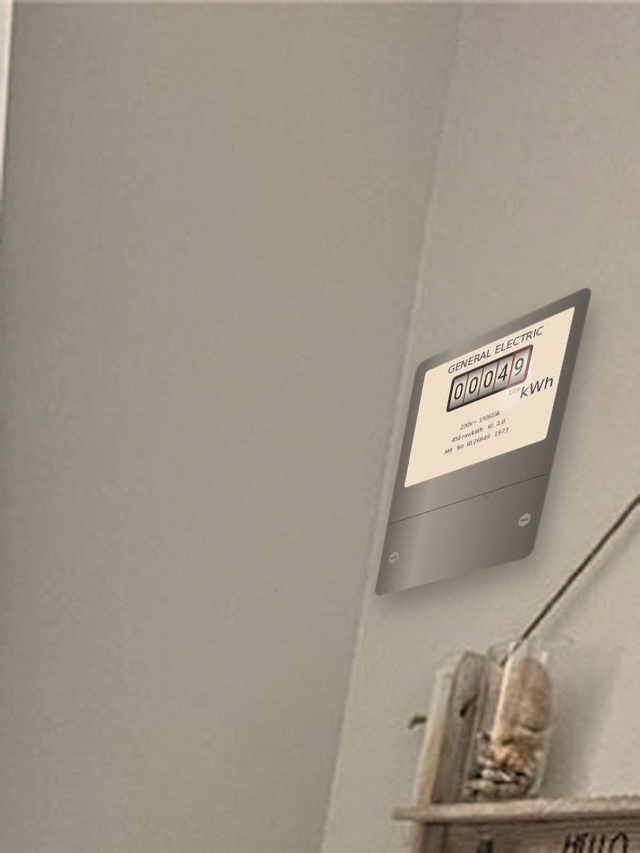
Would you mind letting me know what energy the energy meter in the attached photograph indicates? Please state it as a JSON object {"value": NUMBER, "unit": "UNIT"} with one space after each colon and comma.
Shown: {"value": 4.9, "unit": "kWh"}
